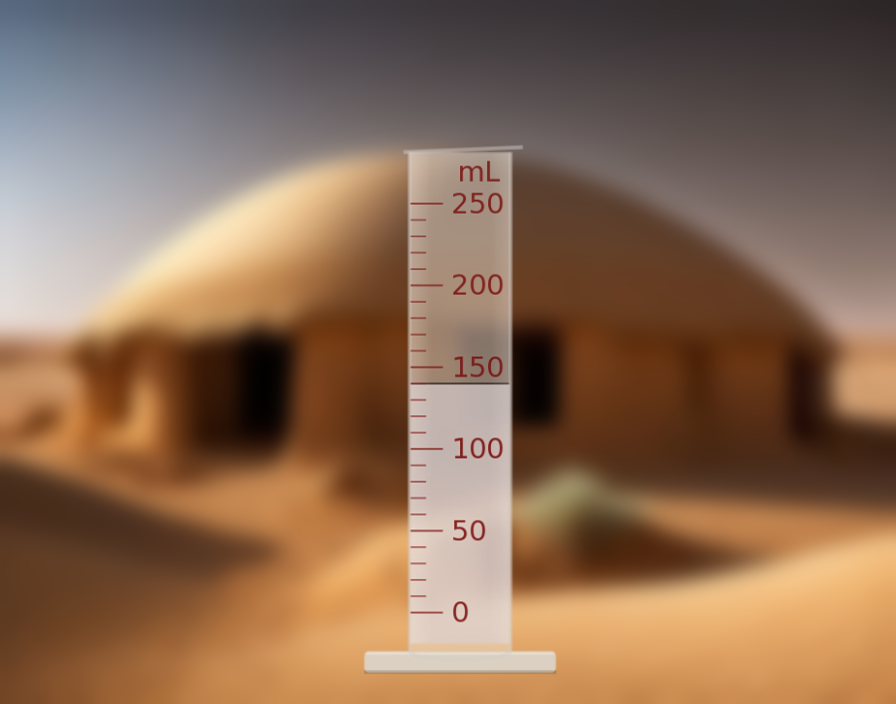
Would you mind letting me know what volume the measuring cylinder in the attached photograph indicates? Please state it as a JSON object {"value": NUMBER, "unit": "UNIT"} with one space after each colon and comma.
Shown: {"value": 140, "unit": "mL"}
